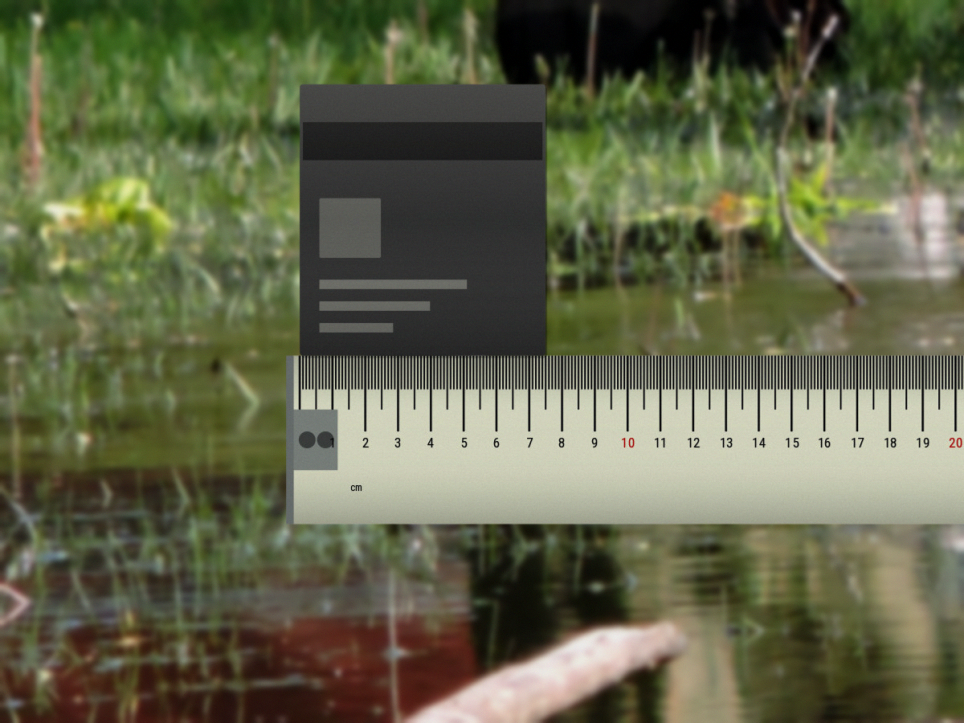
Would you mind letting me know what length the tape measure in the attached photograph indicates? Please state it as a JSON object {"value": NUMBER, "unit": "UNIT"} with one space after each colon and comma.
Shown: {"value": 7.5, "unit": "cm"}
